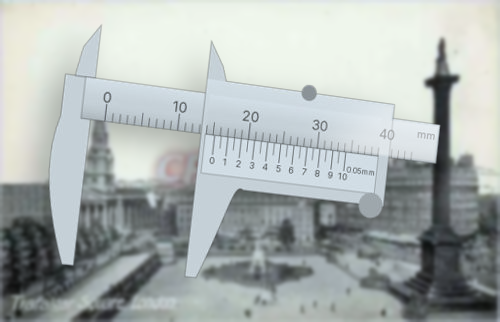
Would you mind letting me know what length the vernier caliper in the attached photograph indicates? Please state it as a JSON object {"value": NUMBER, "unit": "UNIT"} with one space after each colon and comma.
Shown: {"value": 15.2, "unit": "mm"}
